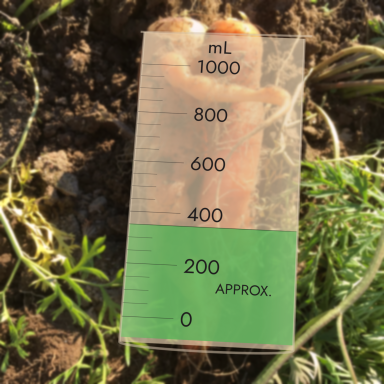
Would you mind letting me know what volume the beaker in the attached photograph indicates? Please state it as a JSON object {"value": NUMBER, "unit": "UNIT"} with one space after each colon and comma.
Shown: {"value": 350, "unit": "mL"}
